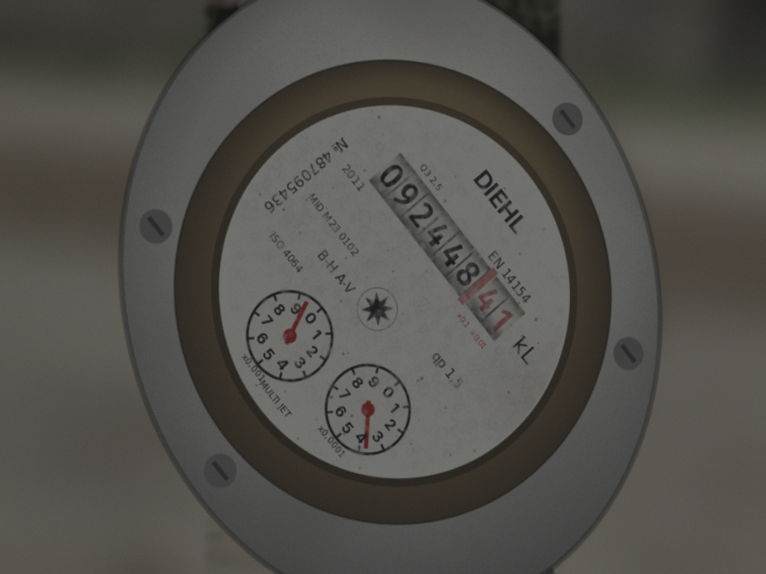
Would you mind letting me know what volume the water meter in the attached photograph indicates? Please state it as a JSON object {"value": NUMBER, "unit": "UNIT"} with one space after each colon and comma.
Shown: {"value": 92448.4093, "unit": "kL"}
